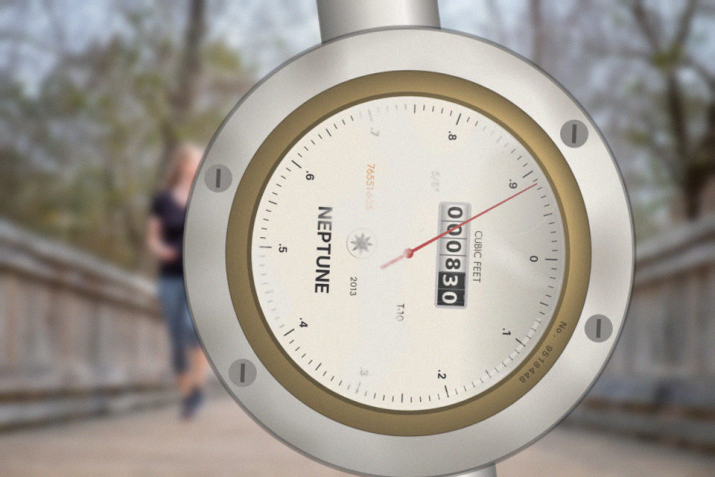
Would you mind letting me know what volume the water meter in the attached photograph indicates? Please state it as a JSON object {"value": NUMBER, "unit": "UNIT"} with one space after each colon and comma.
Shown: {"value": 829.91, "unit": "ft³"}
